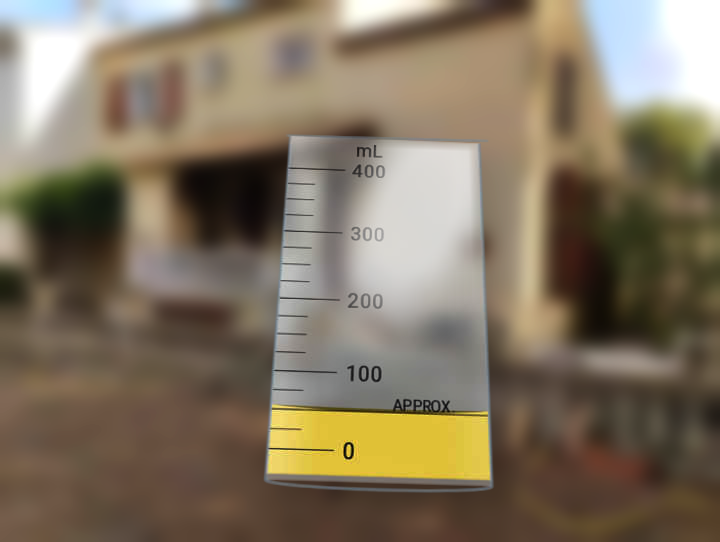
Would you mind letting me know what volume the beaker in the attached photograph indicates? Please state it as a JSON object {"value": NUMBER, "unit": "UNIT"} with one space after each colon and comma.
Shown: {"value": 50, "unit": "mL"}
